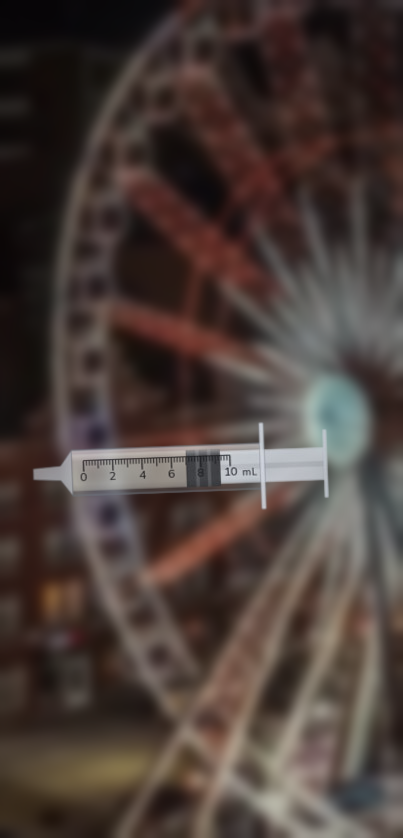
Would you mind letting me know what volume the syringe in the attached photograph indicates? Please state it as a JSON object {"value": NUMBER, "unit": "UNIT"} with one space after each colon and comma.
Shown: {"value": 7, "unit": "mL"}
